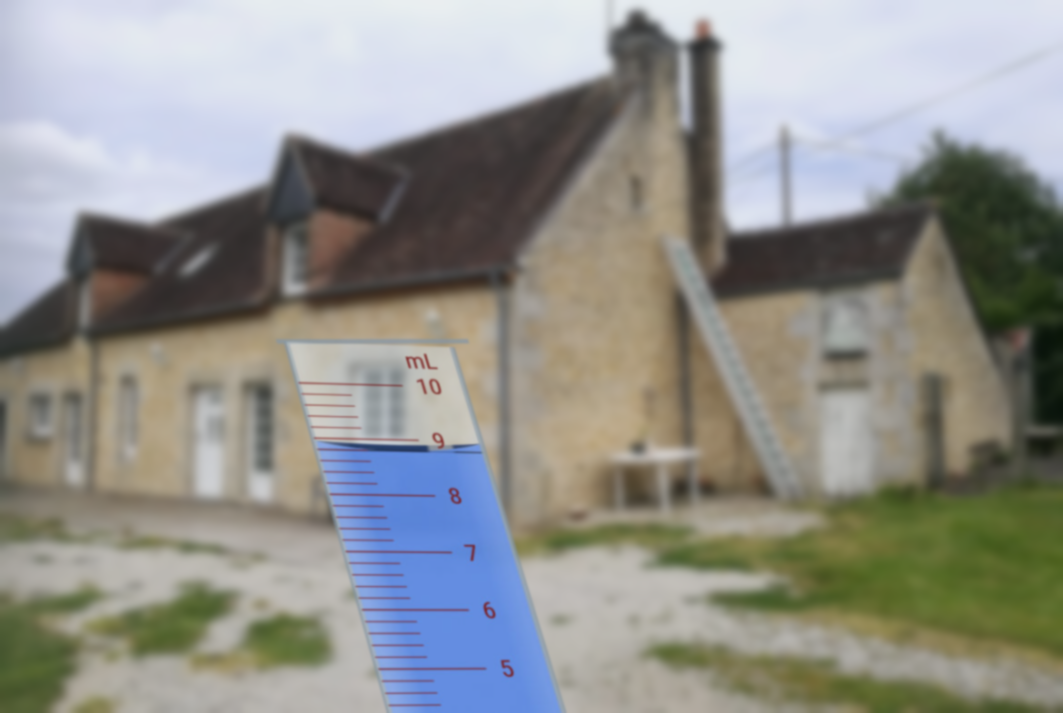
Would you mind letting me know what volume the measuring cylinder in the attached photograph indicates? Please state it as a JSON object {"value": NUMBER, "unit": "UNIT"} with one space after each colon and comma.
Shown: {"value": 8.8, "unit": "mL"}
